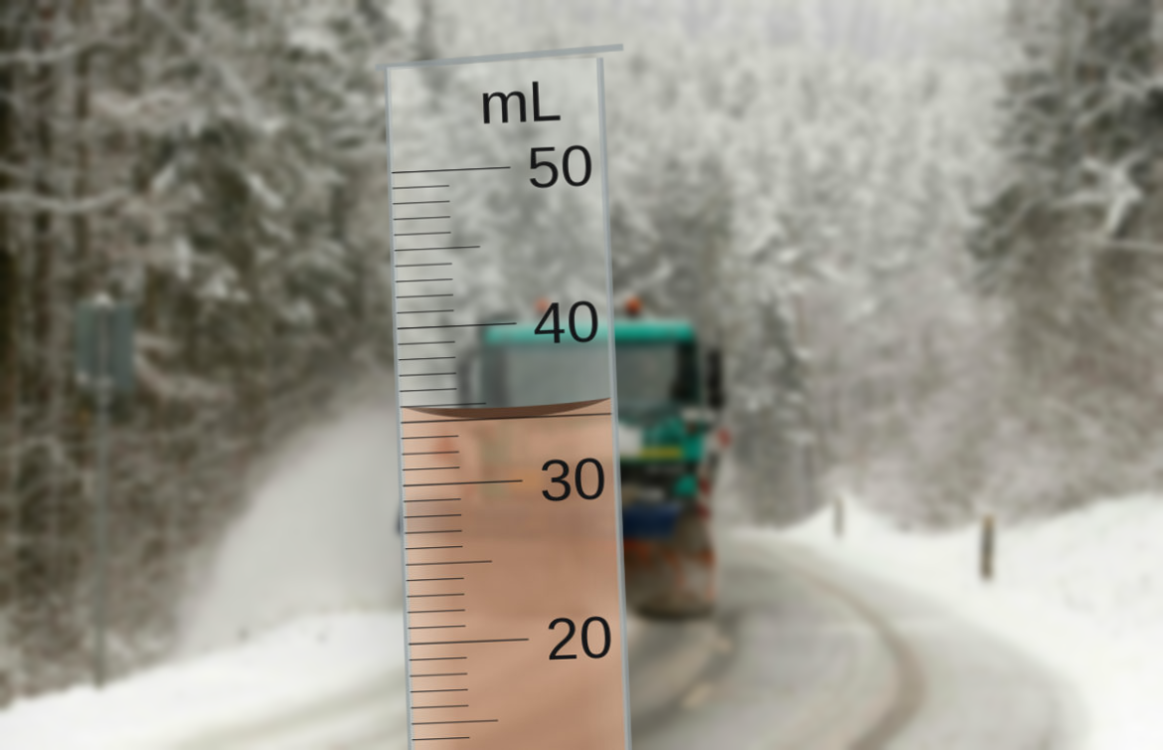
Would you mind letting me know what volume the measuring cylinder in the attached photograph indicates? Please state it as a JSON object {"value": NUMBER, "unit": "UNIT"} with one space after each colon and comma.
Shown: {"value": 34, "unit": "mL"}
